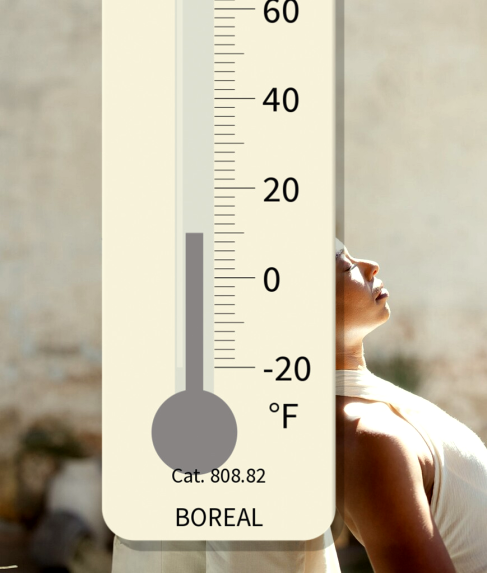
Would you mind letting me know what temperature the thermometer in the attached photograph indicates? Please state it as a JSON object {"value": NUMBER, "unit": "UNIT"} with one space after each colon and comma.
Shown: {"value": 10, "unit": "°F"}
